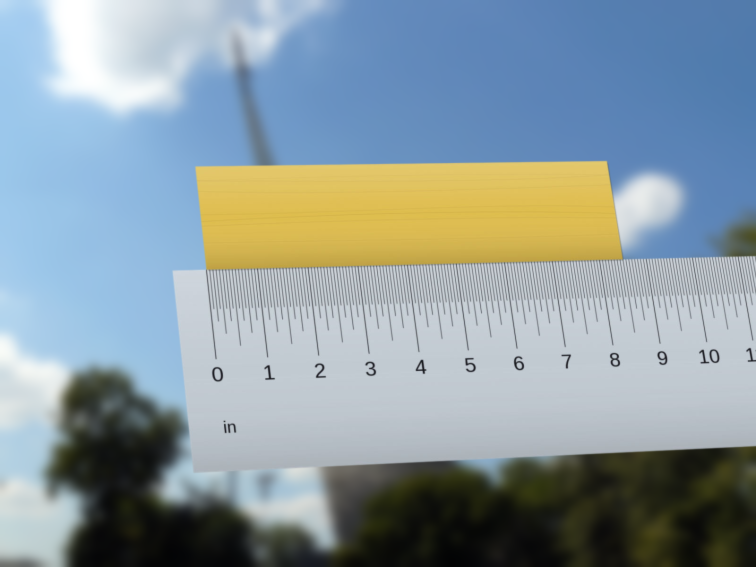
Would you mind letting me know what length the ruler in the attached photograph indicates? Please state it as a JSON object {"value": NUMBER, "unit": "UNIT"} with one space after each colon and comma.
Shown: {"value": 8.5, "unit": "in"}
